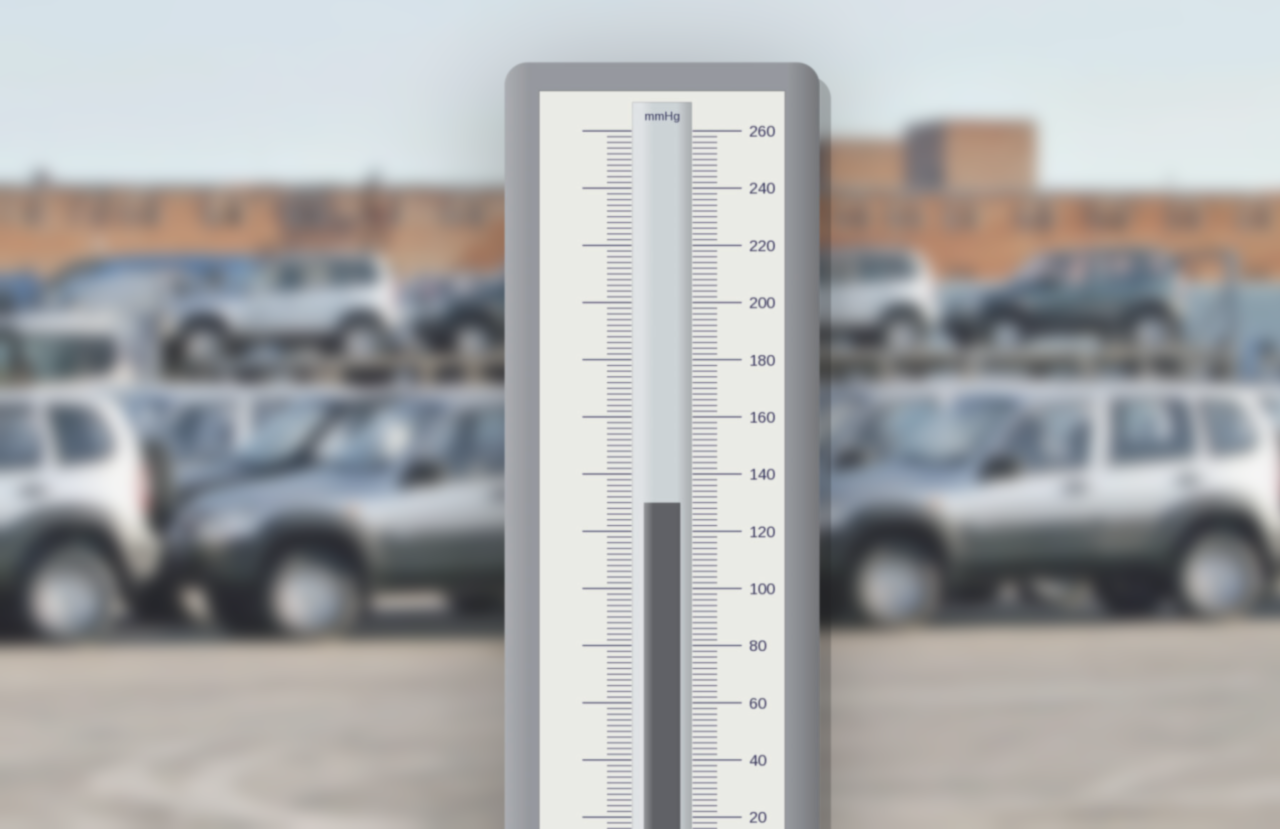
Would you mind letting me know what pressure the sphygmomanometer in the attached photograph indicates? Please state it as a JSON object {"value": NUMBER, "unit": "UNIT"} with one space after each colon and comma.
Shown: {"value": 130, "unit": "mmHg"}
